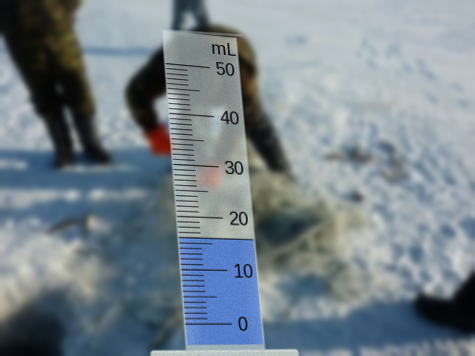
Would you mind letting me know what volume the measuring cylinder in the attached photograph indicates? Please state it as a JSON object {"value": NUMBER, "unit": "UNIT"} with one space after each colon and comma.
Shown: {"value": 16, "unit": "mL"}
